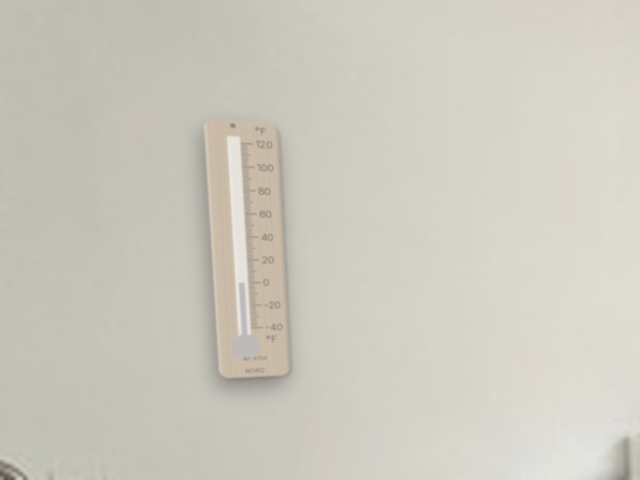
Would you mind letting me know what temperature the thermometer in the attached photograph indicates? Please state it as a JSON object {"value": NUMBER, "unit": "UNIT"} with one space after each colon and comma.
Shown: {"value": 0, "unit": "°F"}
